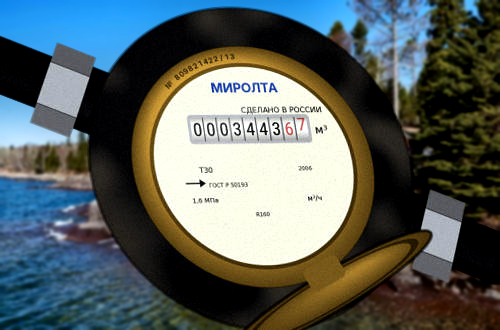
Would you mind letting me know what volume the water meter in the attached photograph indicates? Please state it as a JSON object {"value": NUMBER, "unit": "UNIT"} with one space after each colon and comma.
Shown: {"value": 3443.67, "unit": "m³"}
